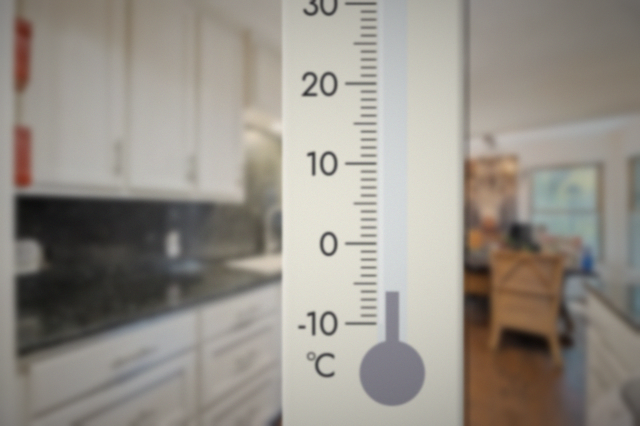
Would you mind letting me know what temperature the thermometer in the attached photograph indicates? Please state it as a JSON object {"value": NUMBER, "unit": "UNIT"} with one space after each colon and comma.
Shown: {"value": -6, "unit": "°C"}
